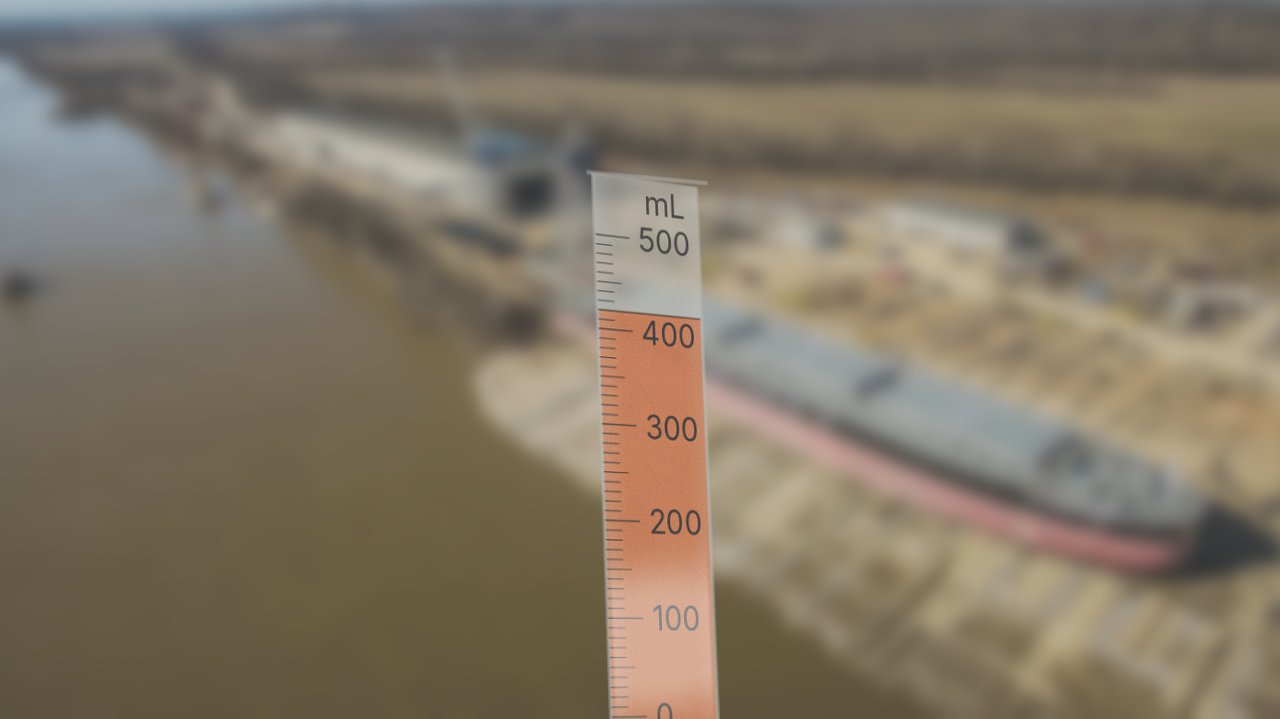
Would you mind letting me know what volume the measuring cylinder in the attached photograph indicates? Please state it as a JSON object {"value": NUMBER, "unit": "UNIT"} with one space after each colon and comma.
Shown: {"value": 420, "unit": "mL"}
